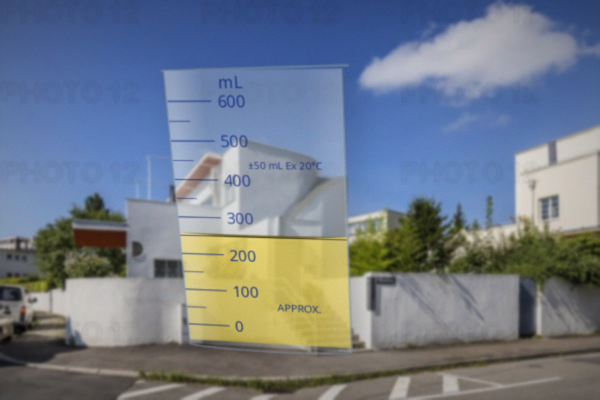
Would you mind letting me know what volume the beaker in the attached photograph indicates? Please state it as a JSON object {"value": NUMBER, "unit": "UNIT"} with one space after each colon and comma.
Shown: {"value": 250, "unit": "mL"}
